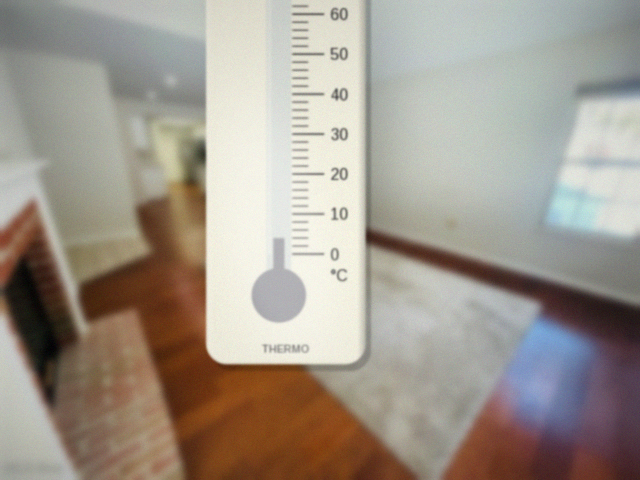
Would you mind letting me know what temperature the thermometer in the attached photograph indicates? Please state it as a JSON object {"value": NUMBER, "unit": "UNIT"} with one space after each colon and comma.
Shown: {"value": 4, "unit": "°C"}
